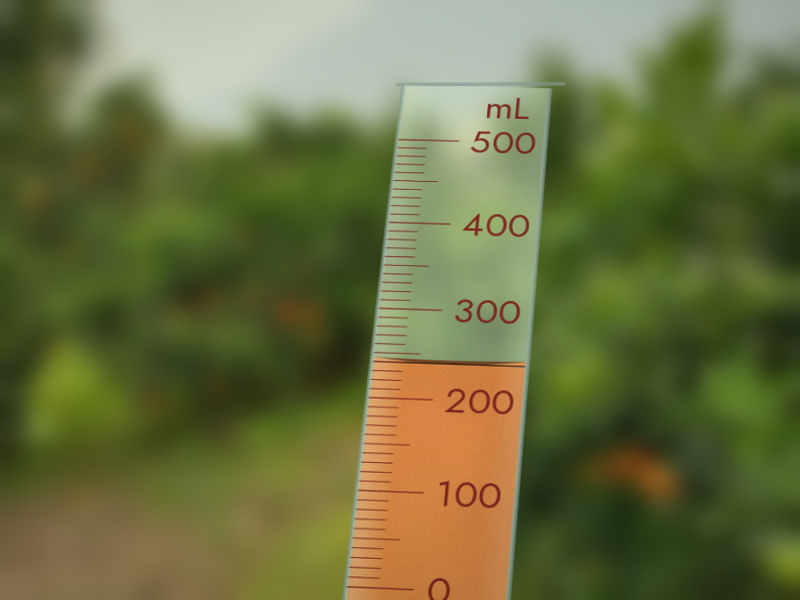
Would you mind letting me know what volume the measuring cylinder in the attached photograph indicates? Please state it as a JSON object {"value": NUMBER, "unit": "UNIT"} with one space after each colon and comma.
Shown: {"value": 240, "unit": "mL"}
